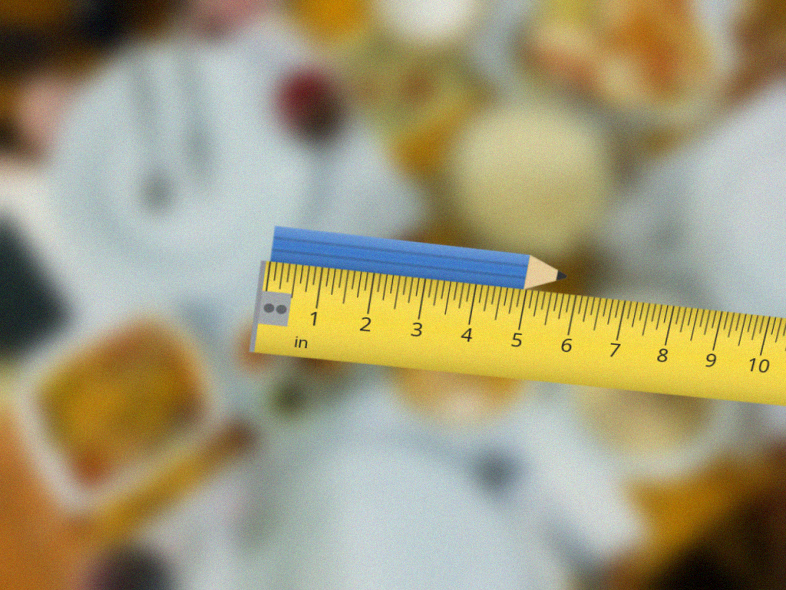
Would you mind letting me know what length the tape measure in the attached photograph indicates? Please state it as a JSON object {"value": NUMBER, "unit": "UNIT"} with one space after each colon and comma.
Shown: {"value": 5.75, "unit": "in"}
